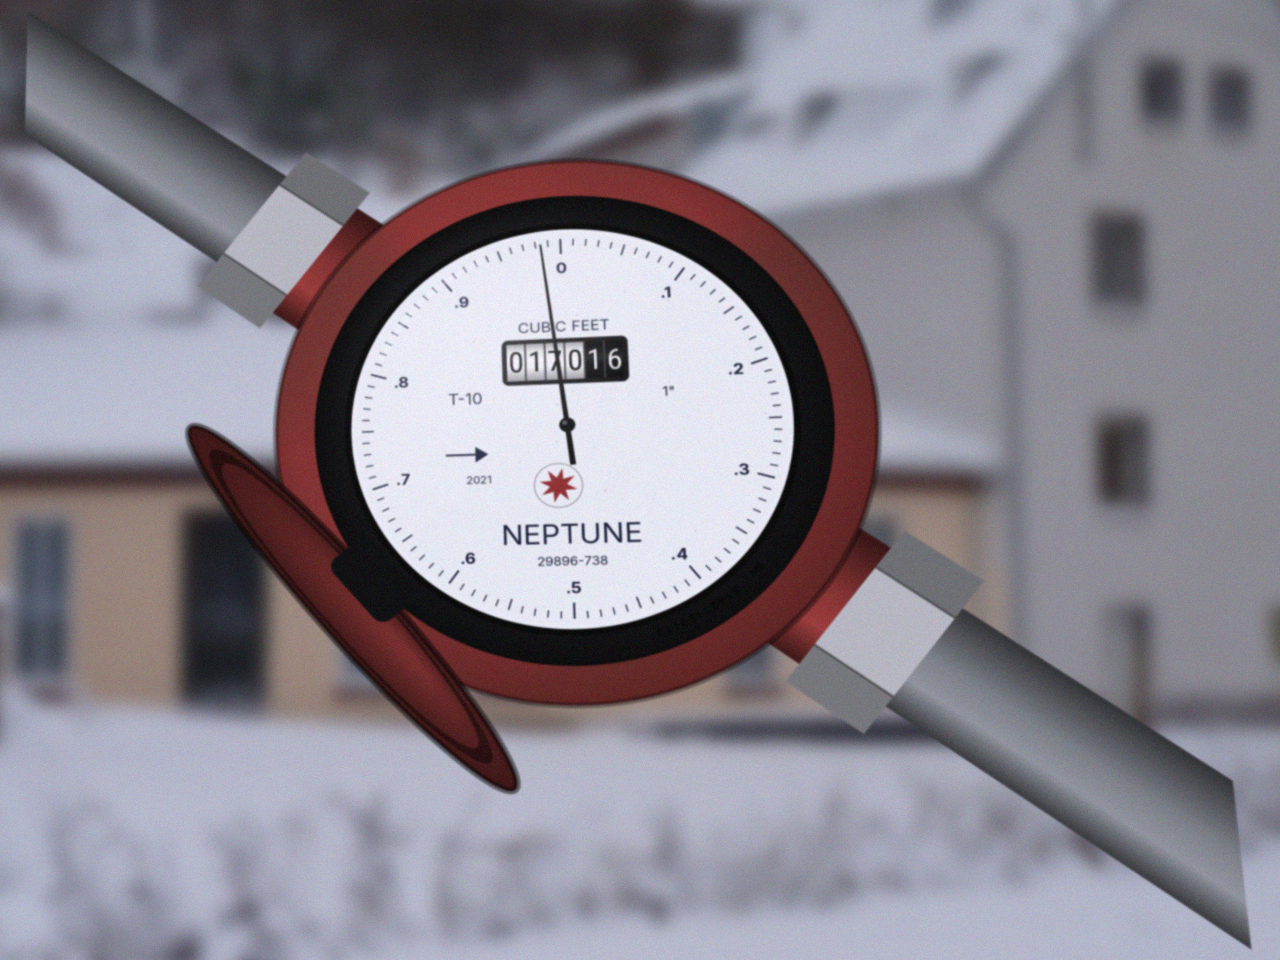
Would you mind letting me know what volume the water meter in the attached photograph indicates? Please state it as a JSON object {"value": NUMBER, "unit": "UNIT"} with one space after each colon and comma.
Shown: {"value": 17015.98, "unit": "ft³"}
